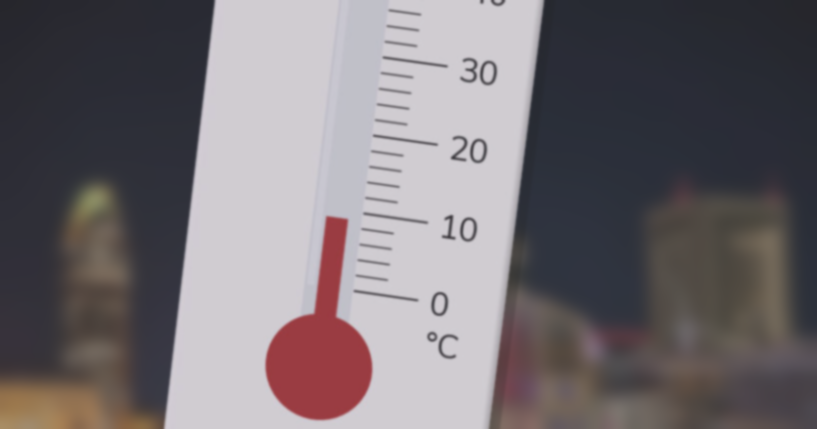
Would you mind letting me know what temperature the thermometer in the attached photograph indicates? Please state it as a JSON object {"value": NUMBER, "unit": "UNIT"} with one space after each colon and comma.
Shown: {"value": 9, "unit": "°C"}
